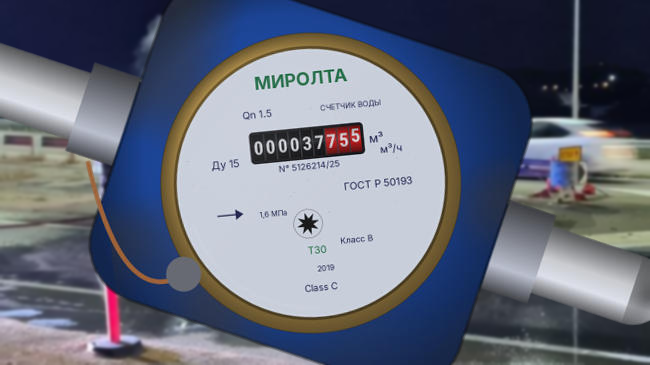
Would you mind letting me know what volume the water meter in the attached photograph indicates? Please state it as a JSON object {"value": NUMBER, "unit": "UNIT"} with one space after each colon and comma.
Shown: {"value": 37.755, "unit": "m³"}
